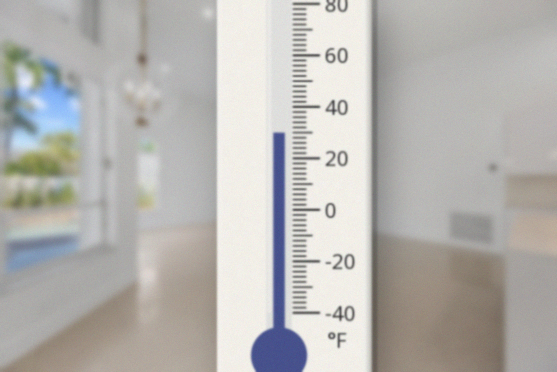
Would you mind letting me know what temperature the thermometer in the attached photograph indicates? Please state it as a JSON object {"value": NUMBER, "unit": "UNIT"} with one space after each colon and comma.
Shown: {"value": 30, "unit": "°F"}
